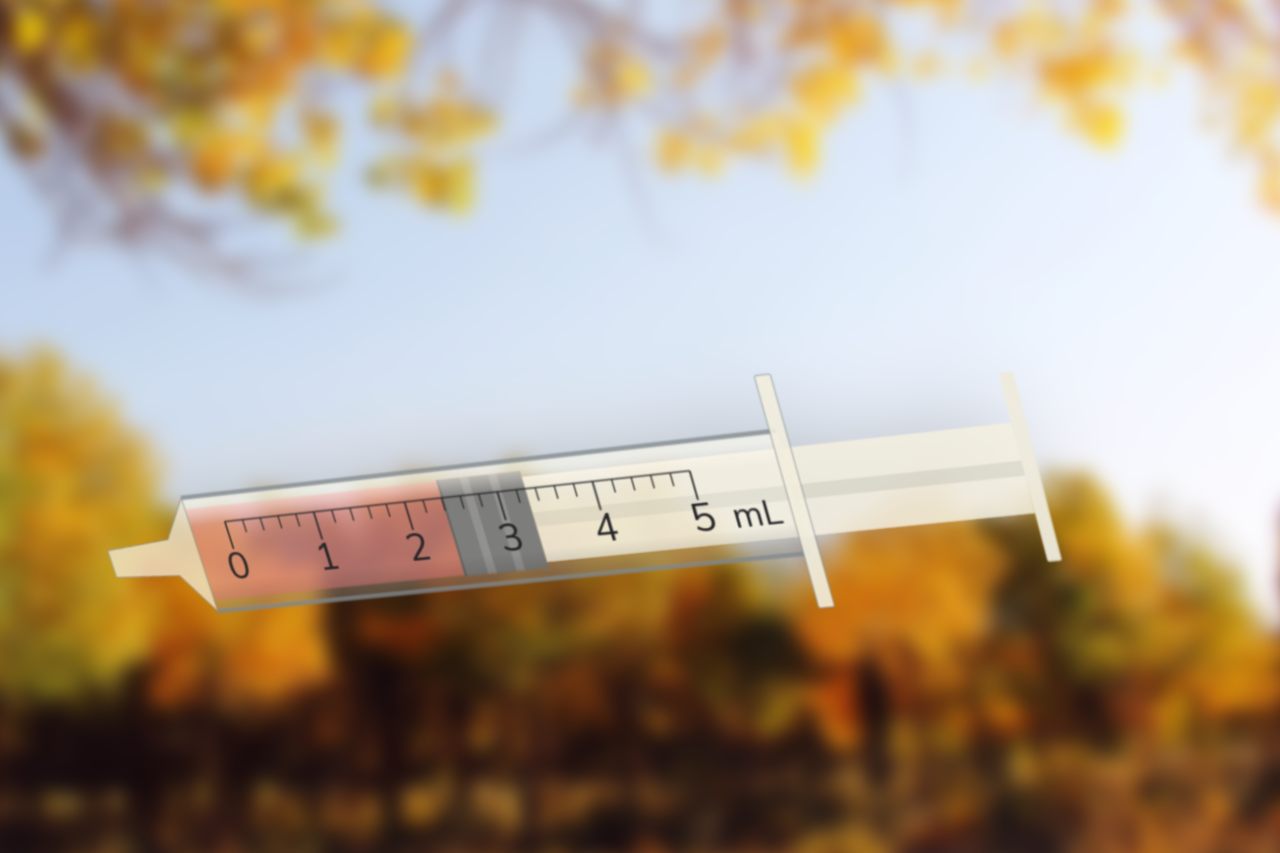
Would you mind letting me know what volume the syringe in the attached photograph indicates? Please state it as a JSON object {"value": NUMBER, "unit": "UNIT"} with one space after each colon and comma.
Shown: {"value": 2.4, "unit": "mL"}
